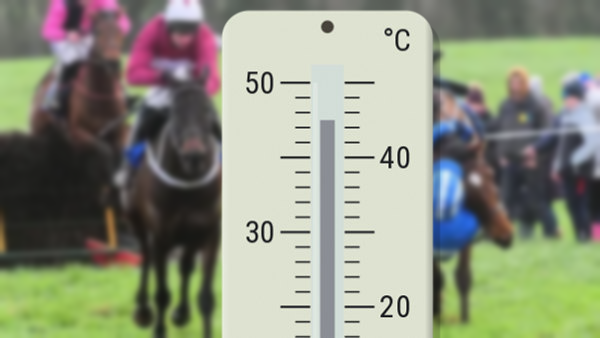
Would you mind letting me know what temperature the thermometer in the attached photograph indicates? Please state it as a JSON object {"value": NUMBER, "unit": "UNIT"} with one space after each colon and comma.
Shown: {"value": 45, "unit": "°C"}
